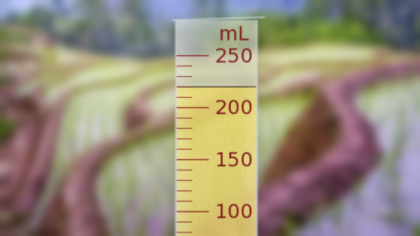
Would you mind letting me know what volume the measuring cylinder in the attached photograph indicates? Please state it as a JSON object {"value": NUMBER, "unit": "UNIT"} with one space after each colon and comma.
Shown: {"value": 220, "unit": "mL"}
